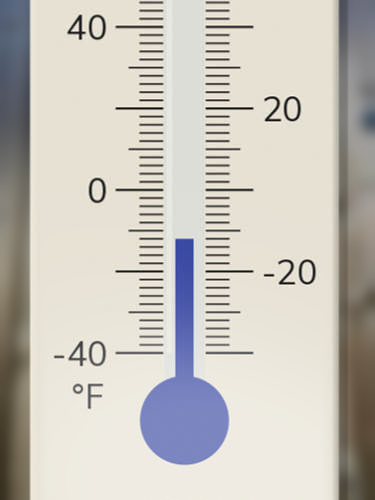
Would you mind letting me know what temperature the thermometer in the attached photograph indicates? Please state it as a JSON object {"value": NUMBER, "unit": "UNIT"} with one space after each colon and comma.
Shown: {"value": -12, "unit": "°F"}
